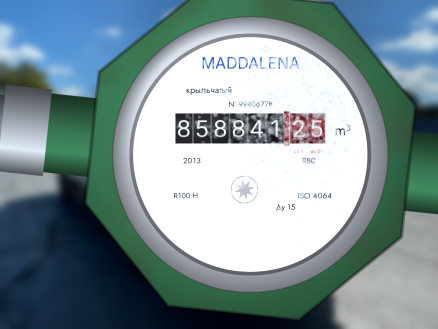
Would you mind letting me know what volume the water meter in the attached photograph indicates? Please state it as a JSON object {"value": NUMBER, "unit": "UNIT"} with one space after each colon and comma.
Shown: {"value": 858841.25, "unit": "m³"}
